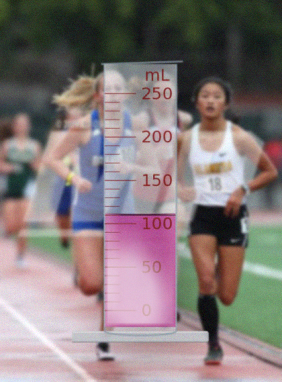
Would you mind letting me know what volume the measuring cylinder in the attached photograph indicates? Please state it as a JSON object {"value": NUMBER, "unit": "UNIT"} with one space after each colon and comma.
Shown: {"value": 110, "unit": "mL"}
